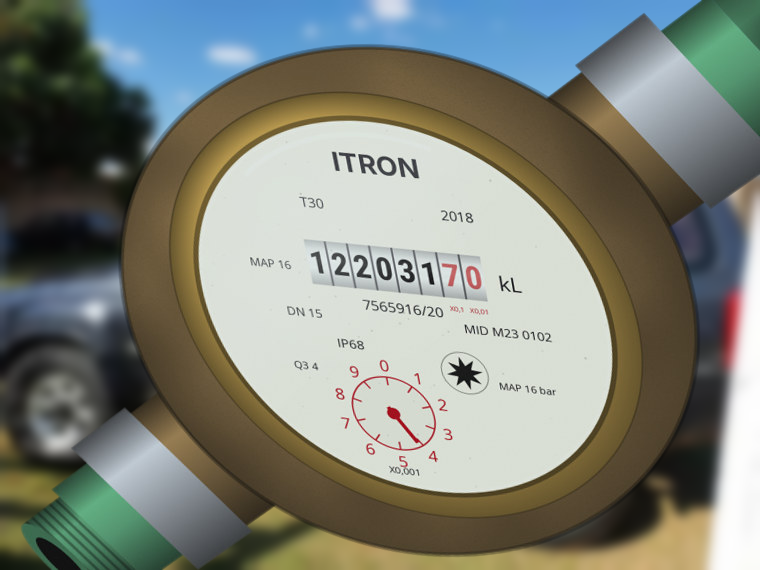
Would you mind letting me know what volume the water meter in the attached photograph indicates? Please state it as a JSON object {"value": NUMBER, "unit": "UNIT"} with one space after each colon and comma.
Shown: {"value": 122031.704, "unit": "kL"}
